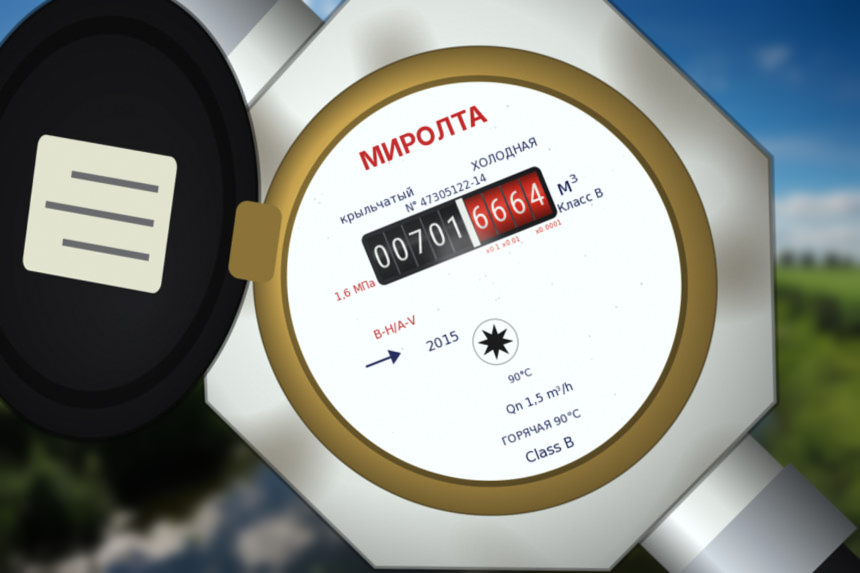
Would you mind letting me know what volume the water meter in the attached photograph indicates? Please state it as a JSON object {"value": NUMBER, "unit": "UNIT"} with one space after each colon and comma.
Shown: {"value": 701.6664, "unit": "m³"}
